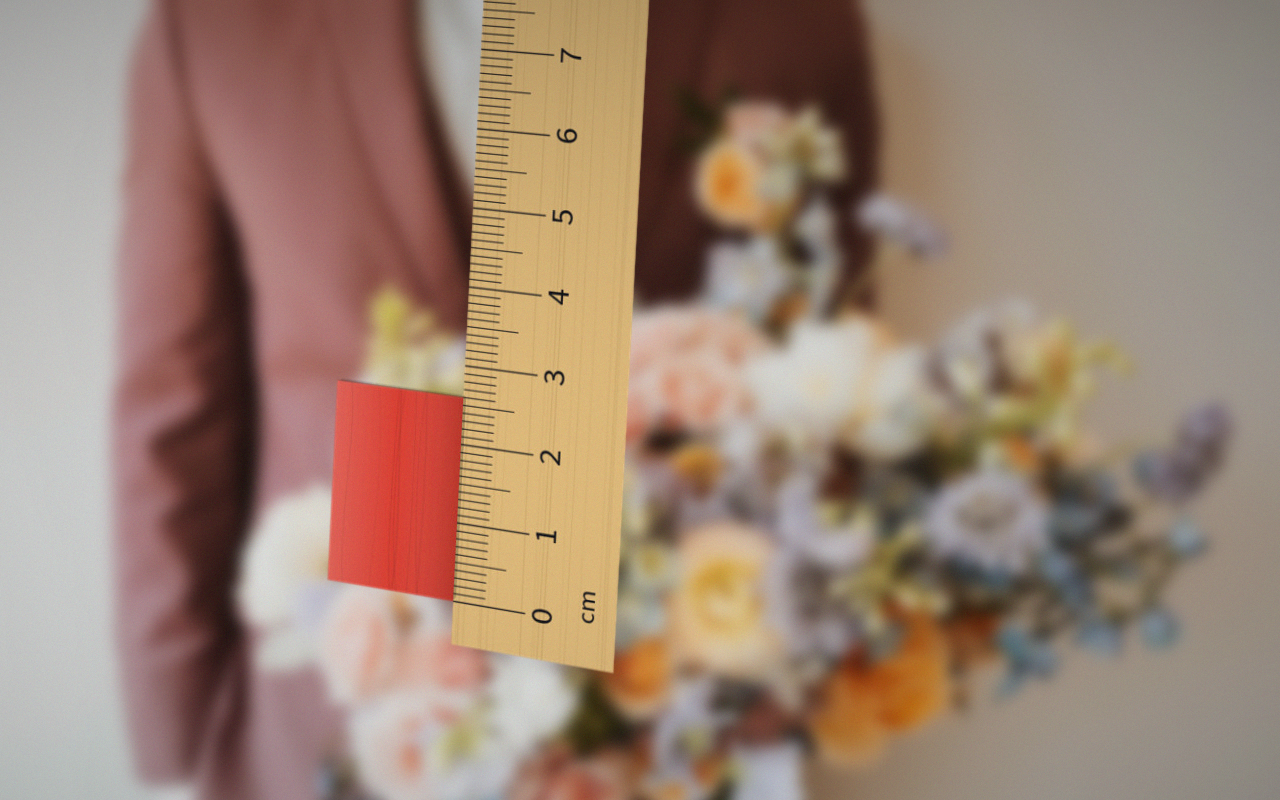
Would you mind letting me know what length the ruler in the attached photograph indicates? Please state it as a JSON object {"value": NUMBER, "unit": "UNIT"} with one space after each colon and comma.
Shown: {"value": 2.6, "unit": "cm"}
